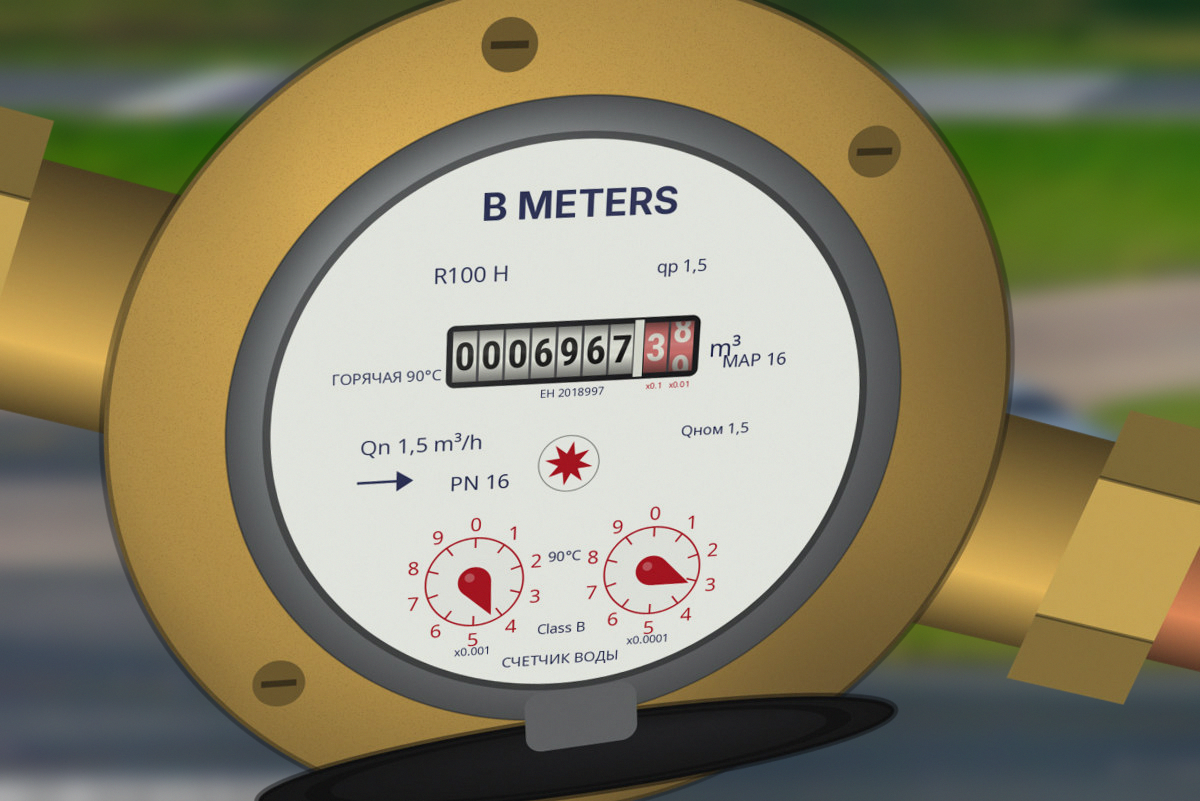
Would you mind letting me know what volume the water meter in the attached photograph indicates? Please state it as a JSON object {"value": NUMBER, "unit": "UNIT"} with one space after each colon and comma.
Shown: {"value": 6967.3843, "unit": "m³"}
